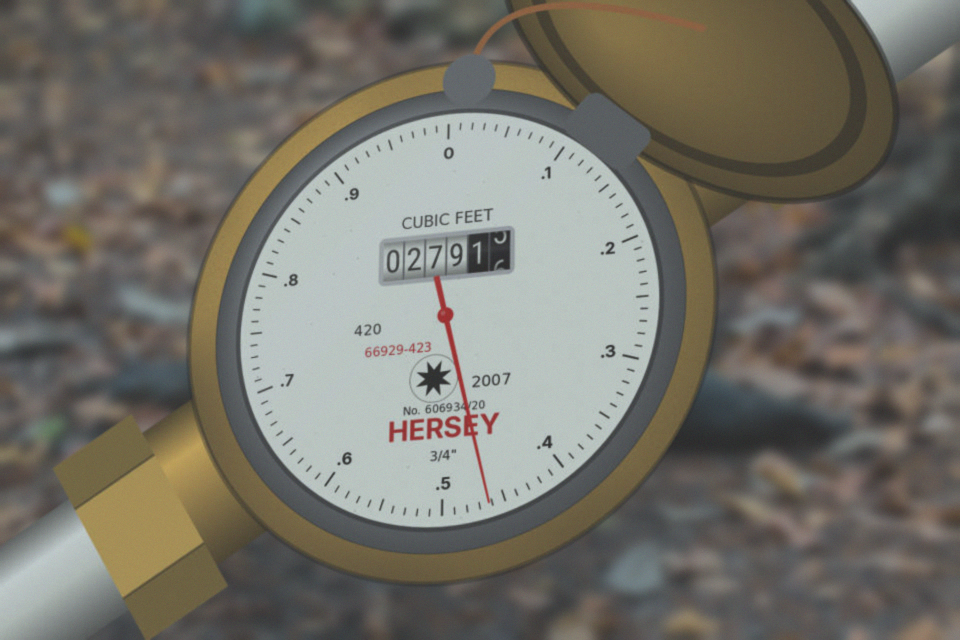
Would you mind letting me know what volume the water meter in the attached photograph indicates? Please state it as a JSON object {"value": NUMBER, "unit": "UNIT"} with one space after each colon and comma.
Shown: {"value": 27915.46, "unit": "ft³"}
